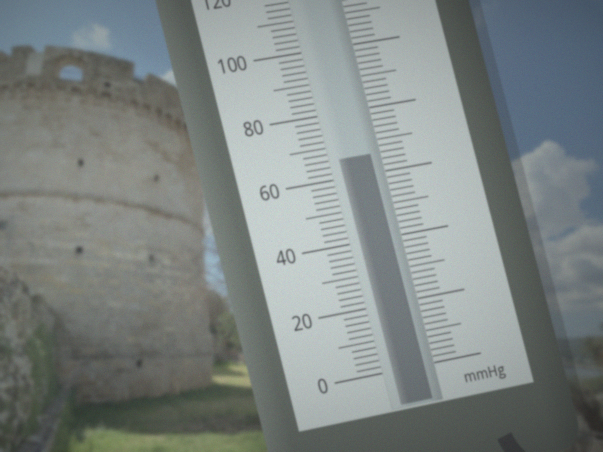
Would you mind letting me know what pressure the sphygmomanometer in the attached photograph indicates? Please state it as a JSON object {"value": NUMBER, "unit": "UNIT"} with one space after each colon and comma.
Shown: {"value": 66, "unit": "mmHg"}
